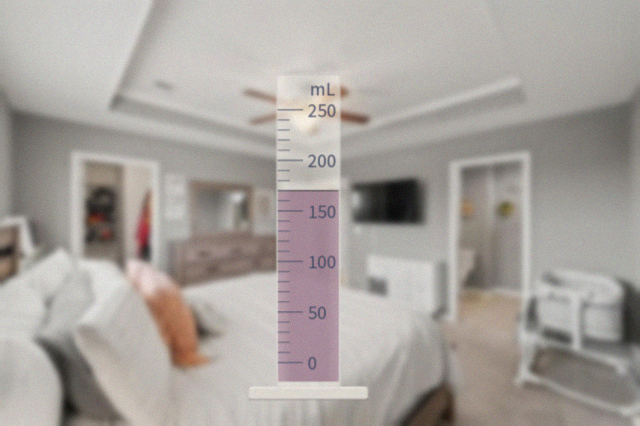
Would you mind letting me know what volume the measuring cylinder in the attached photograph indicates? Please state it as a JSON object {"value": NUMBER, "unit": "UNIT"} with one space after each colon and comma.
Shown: {"value": 170, "unit": "mL"}
